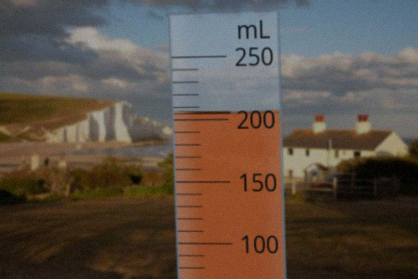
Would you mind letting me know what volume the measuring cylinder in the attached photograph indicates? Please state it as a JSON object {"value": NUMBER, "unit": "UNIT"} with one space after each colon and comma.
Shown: {"value": 205, "unit": "mL"}
